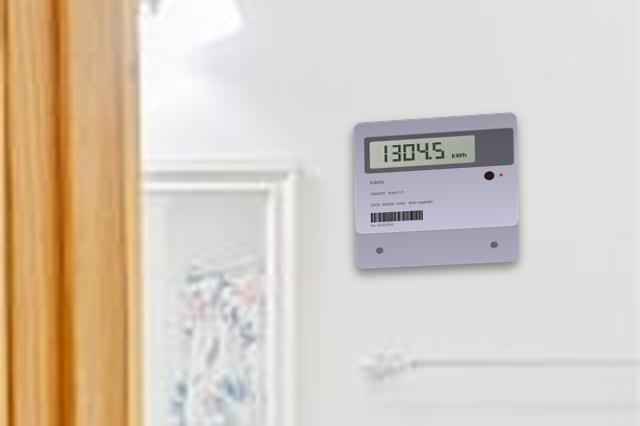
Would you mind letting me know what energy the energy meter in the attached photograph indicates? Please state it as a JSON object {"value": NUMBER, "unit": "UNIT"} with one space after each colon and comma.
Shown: {"value": 1304.5, "unit": "kWh"}
